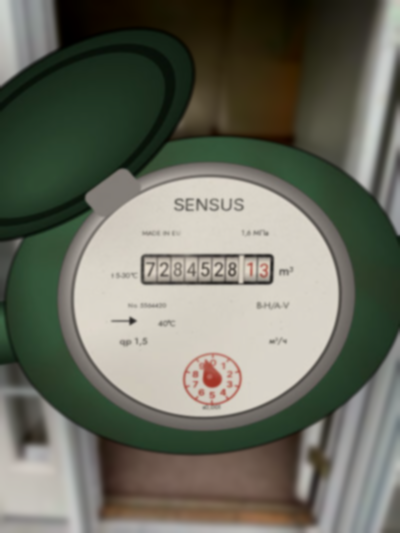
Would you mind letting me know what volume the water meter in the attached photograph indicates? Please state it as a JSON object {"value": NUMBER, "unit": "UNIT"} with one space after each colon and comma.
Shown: {"value": 7284528.129, "unit": "m³"}
